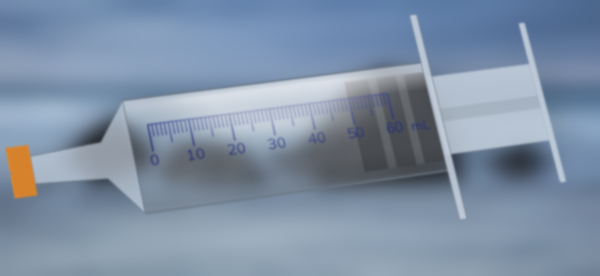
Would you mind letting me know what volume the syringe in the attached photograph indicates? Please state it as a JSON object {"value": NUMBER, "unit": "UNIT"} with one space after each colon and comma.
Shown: {"value": 50, "unit": "mL"}
